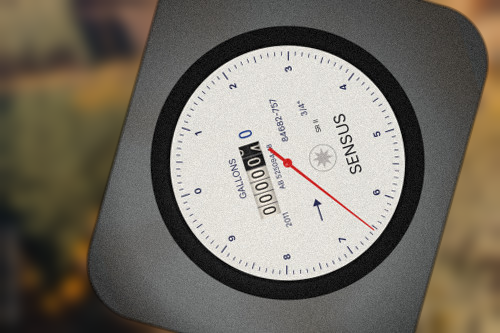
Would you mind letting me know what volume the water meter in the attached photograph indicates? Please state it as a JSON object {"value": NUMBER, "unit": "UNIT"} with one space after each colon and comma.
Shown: {"value": 36.5, "unit": "gal"}
